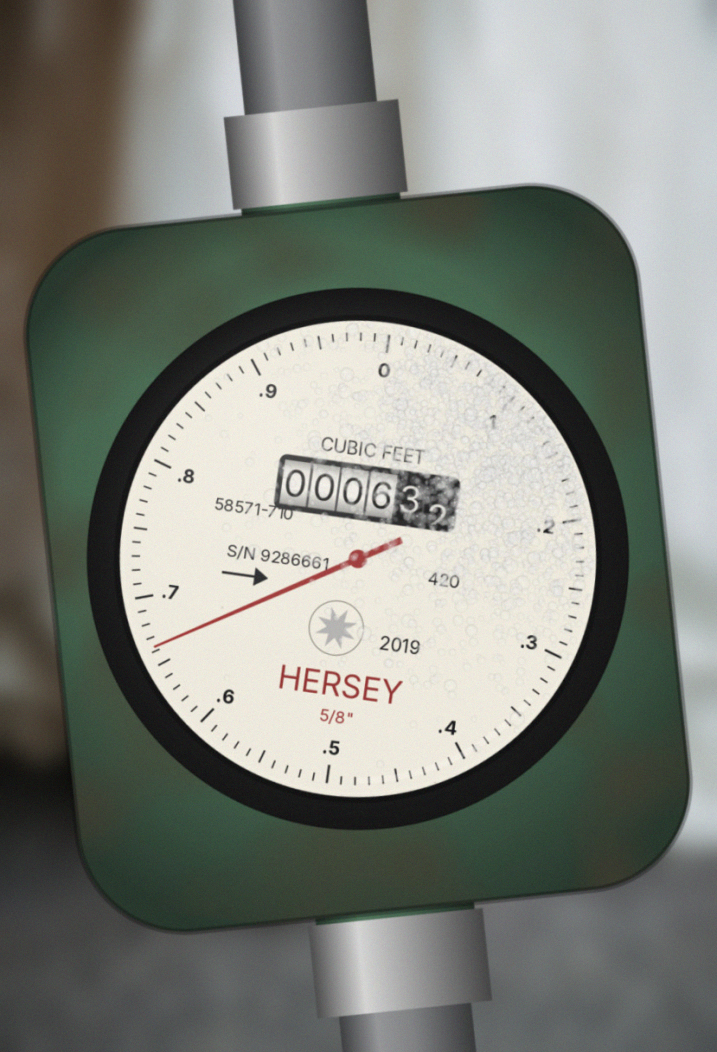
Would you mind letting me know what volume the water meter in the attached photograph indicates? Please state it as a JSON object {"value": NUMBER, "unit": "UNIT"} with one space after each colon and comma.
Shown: {"value": 631.66, "unit": "ft³"}
